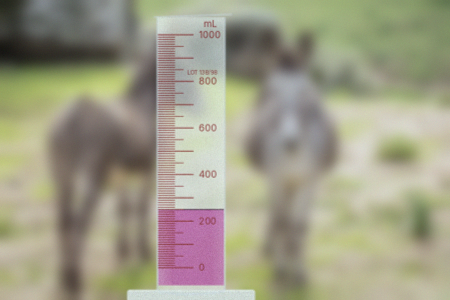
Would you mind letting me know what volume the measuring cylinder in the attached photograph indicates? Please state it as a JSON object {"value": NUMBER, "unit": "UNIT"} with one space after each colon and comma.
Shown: {"value": 250, "unit": "mL"}
